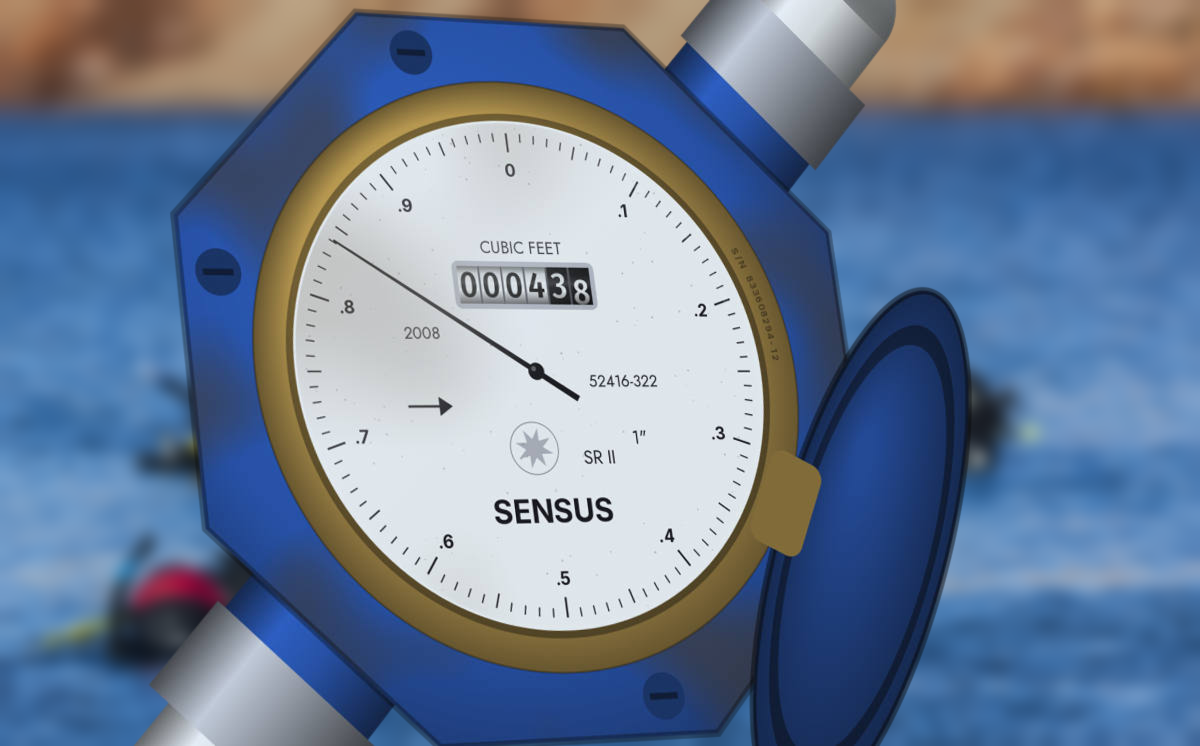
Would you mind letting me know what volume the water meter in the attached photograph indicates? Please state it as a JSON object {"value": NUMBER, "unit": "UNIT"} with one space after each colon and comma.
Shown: {"value": 437.84, "unit": "ft³"}
